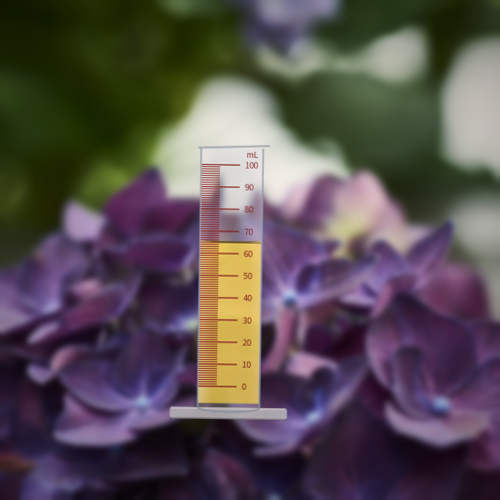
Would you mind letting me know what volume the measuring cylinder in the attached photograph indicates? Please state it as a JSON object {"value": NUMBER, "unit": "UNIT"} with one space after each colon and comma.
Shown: {"value": 65, "unit": "mL"}
